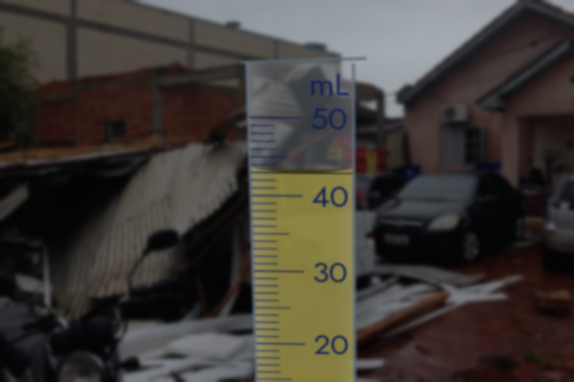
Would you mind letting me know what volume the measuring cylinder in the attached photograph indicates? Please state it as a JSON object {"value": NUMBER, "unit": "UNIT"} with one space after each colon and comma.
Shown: {"value": 43, "unit": "mL"}
